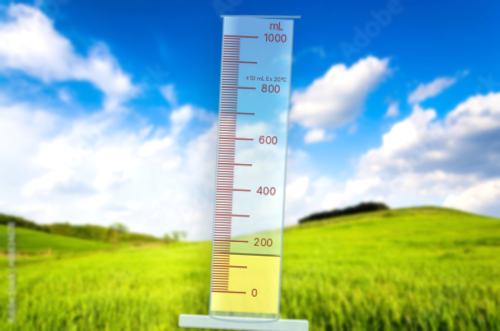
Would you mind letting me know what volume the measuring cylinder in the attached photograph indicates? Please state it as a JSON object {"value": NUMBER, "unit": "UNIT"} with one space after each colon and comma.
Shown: {"value": 150, "unit": "mL"}
